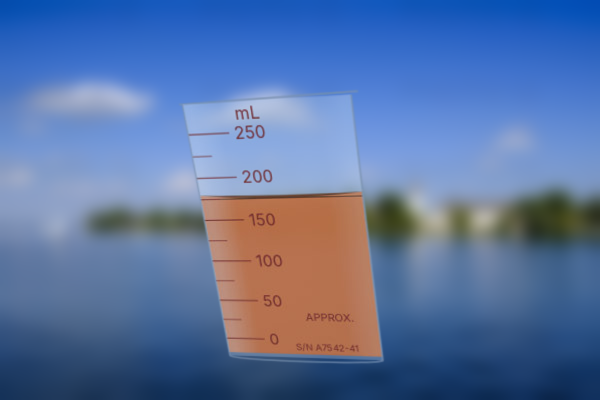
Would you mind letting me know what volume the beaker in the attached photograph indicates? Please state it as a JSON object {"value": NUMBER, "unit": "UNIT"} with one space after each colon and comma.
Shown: {"value": 175, "unit": "mL"}
